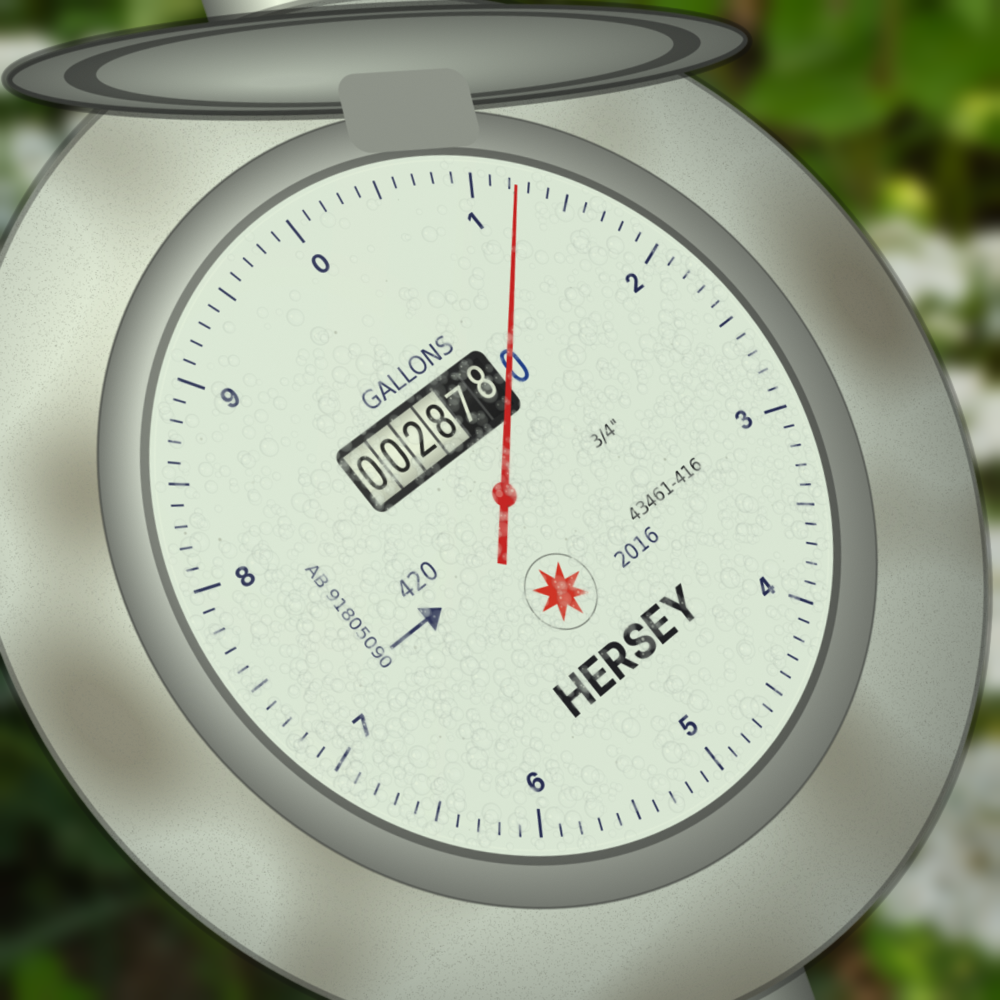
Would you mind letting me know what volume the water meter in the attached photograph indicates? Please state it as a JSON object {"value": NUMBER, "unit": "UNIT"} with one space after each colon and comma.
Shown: {"value": 28781.2, "unit": "gal"}
